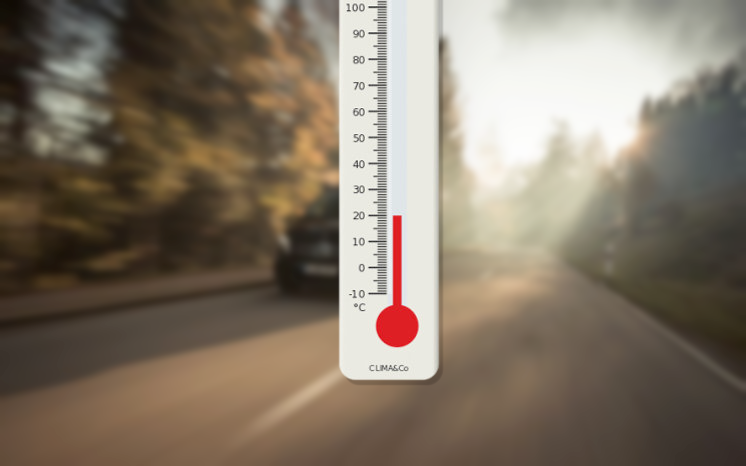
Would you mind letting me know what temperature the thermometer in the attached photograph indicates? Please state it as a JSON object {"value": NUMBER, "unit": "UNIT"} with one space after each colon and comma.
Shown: {"value": 20, "unit": "°C"}
